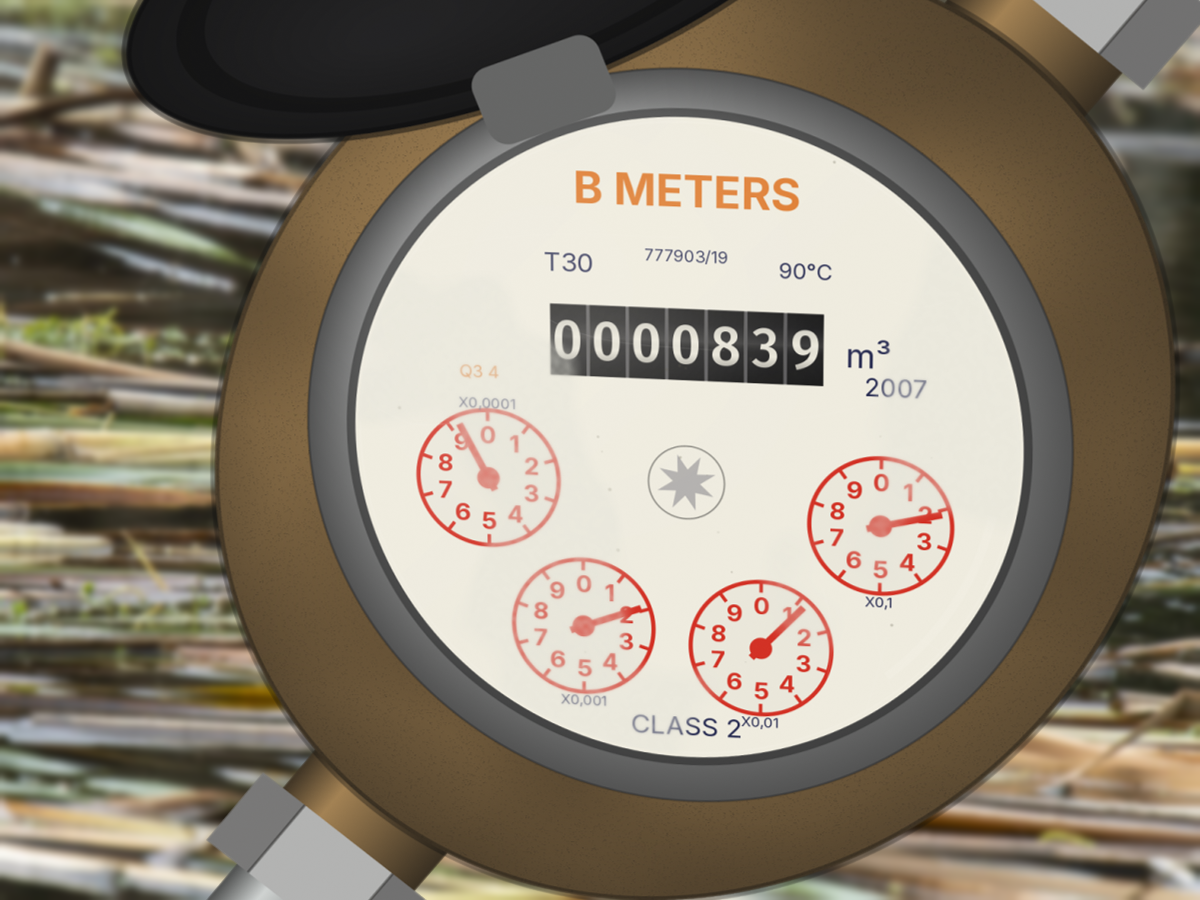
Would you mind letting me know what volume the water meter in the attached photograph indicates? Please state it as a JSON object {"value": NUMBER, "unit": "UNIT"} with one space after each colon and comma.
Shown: {"value": 839.2119, "unit": "m³"}
